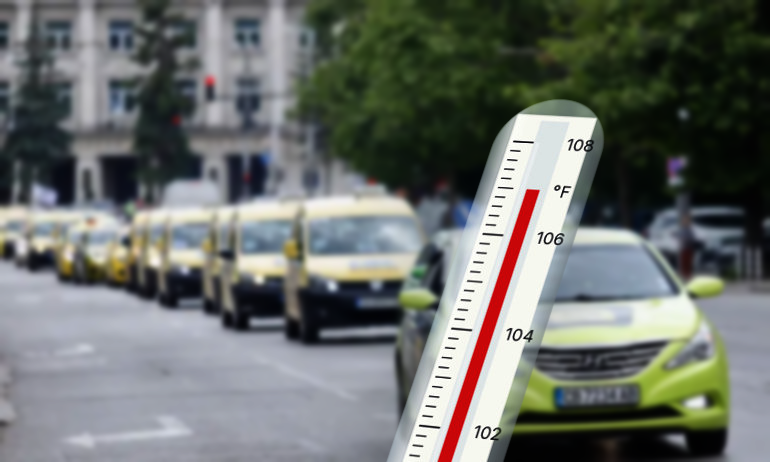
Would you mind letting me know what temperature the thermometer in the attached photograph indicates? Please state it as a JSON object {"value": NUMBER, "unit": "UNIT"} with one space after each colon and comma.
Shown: {"value": 107, "unit": "°F"}
